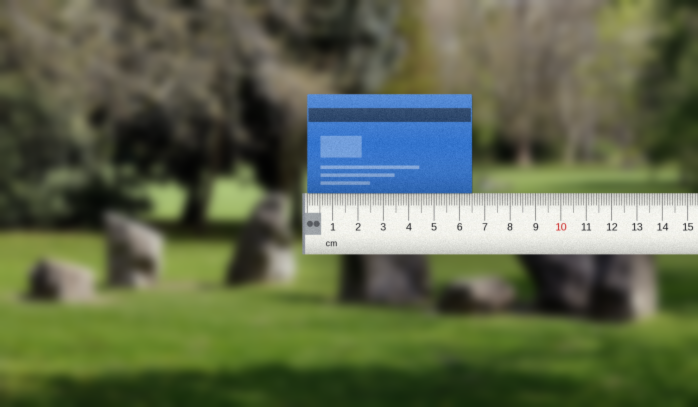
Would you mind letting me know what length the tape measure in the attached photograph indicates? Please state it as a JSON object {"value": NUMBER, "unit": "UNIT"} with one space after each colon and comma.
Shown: {"value": 6.5, "unit": "cm"}
